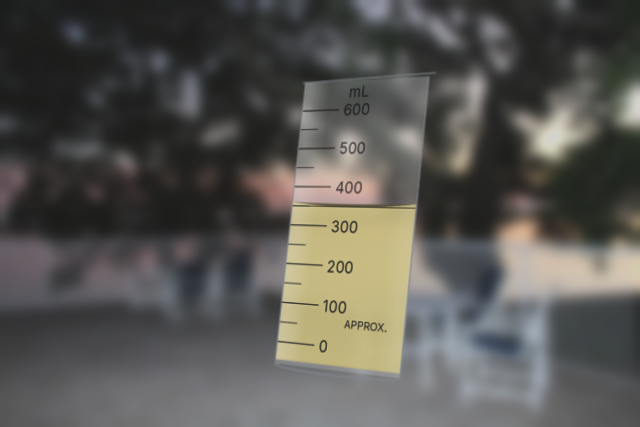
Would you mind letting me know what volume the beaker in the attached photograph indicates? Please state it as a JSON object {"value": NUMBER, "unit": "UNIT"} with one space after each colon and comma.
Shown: {"value": 350, "unit": "mL"}
